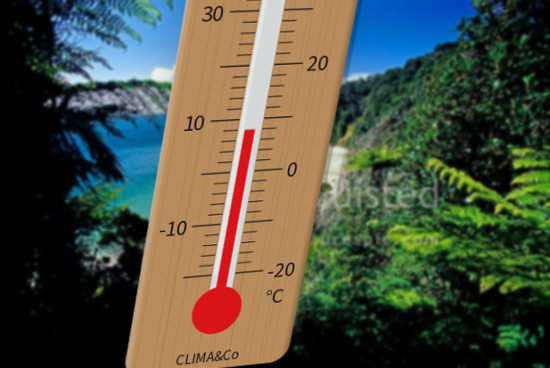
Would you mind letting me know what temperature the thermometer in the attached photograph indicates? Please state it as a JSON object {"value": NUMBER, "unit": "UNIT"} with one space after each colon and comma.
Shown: {"value": 8, "unit": "°C"}
